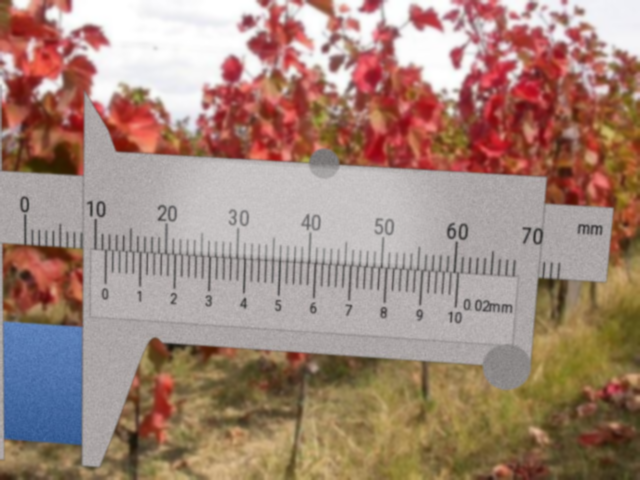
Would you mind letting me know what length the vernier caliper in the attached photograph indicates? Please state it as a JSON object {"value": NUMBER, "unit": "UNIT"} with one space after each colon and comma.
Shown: {"value": 11.5, "unit": "mm"}
